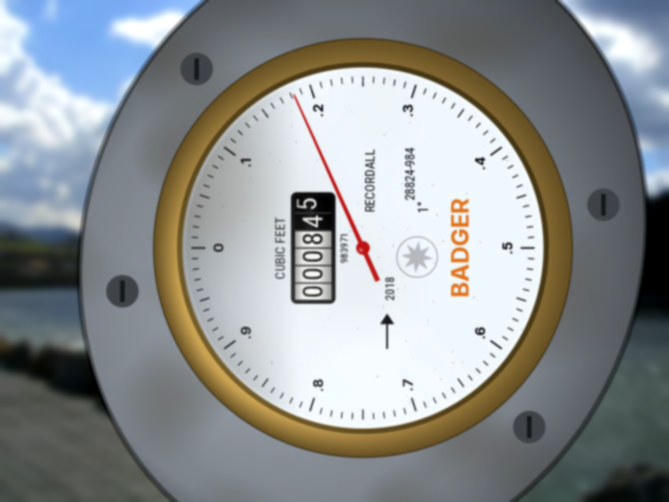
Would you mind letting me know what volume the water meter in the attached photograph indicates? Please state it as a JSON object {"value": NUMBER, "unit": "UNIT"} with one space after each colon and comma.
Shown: {"value": 845.18, "unit": "ft³"}
